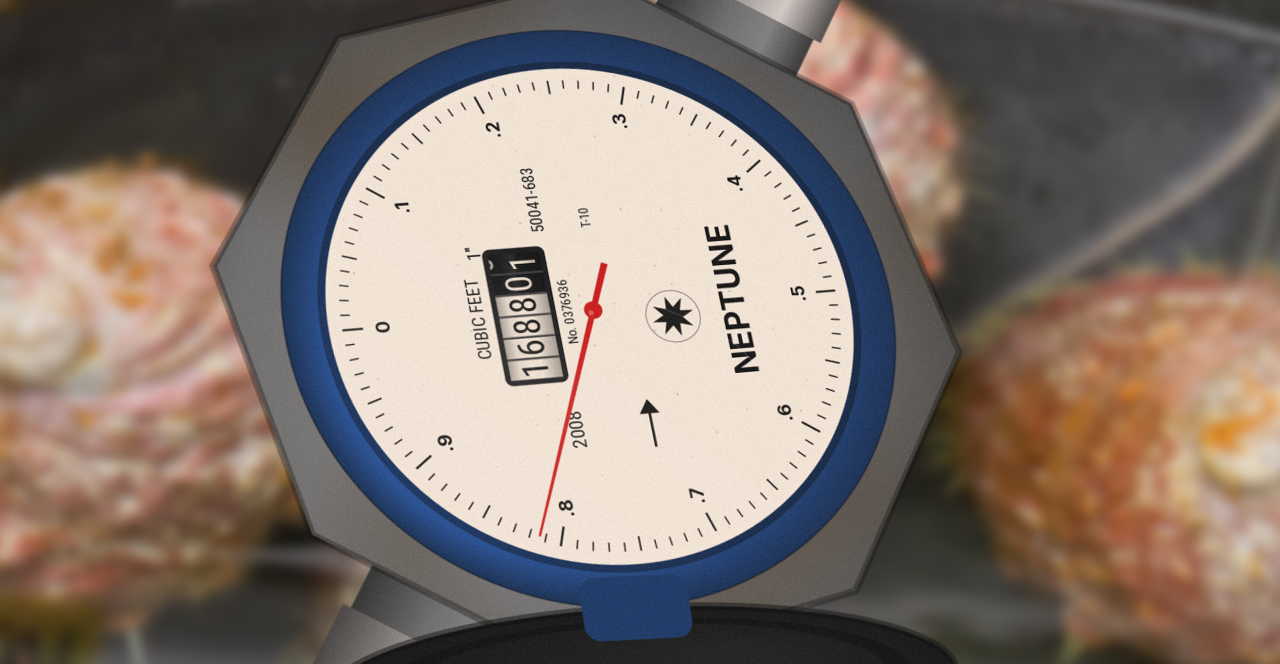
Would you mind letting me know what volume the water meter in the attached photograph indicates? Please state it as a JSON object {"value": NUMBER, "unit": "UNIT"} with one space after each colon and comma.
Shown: {"value": 168800.81, "unit": "ft³"}
